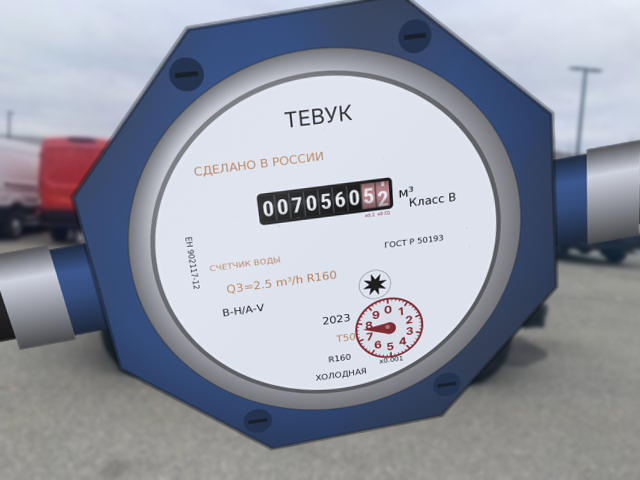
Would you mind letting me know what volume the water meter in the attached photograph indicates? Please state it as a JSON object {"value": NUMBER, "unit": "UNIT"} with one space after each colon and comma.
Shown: {"value": 70560.517, "unit": "m³"}
